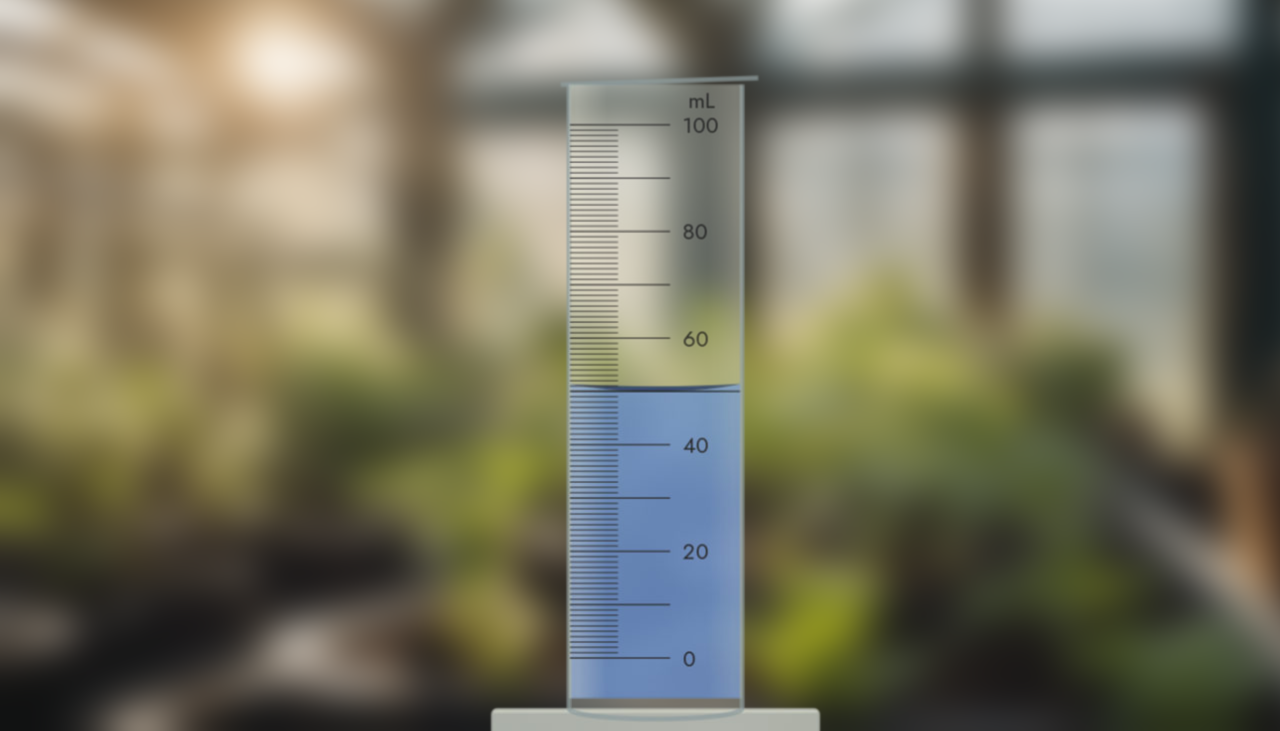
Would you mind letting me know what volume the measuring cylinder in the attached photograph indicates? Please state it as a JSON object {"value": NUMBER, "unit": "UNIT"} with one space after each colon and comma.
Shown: {"value": 50, "unit": "mL"}
